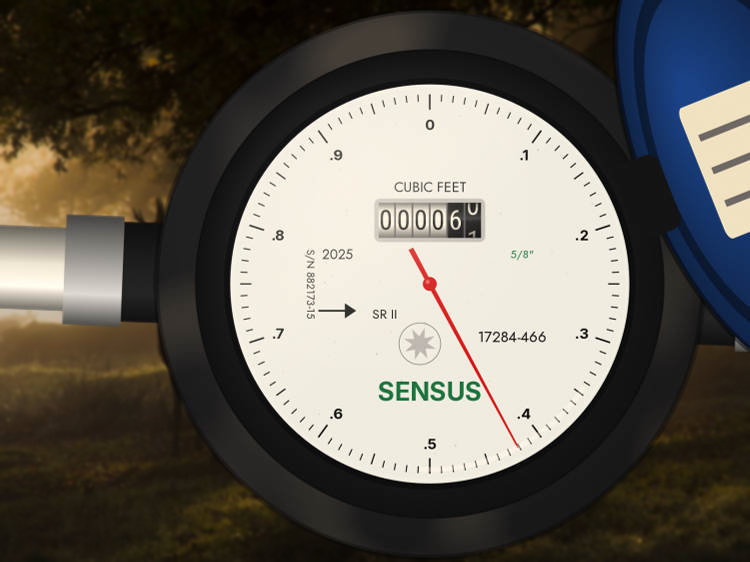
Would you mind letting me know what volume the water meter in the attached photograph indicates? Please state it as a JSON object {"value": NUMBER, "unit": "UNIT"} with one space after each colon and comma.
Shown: {"value": 60.42, "unit": "ft³"}
